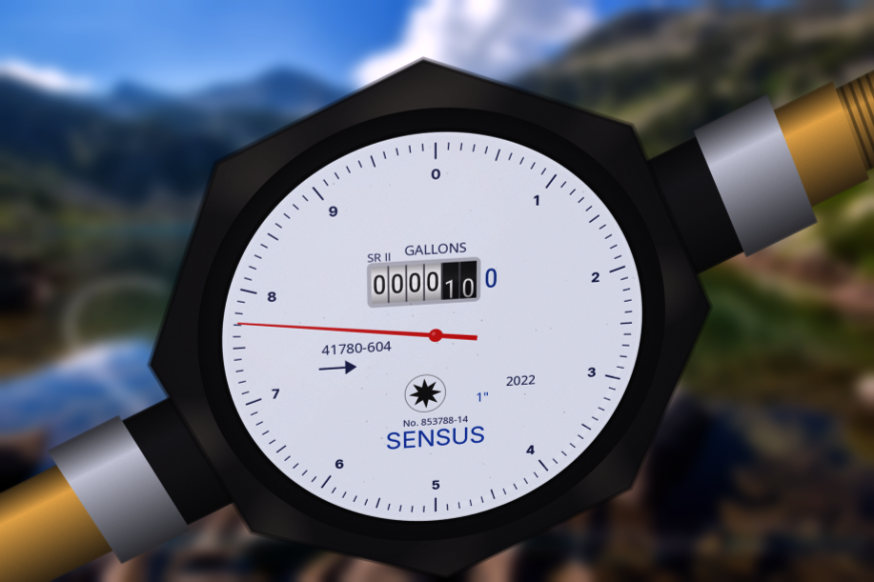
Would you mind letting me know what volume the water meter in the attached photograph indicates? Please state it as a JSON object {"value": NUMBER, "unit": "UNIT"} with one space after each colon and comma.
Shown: {"value": 97.7, "unit": "gal"}
